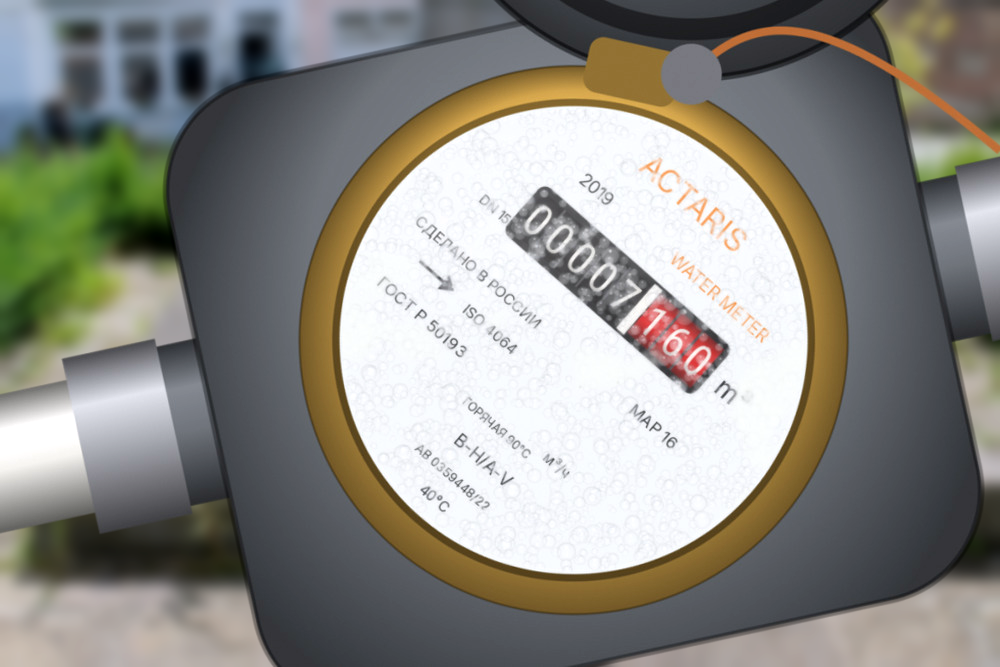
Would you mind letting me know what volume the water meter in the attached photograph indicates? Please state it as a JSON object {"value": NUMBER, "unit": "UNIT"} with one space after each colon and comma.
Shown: {"value": 7.160, "unit": "m³"}
